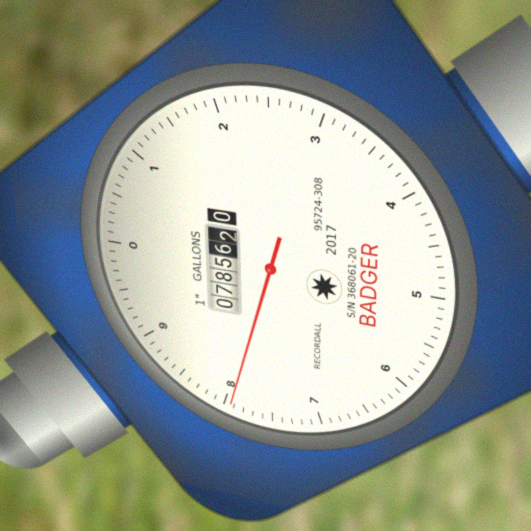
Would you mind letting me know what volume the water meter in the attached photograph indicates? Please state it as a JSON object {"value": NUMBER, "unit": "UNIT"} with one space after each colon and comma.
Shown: {"value": 785617.9, "unit": "gal"}
